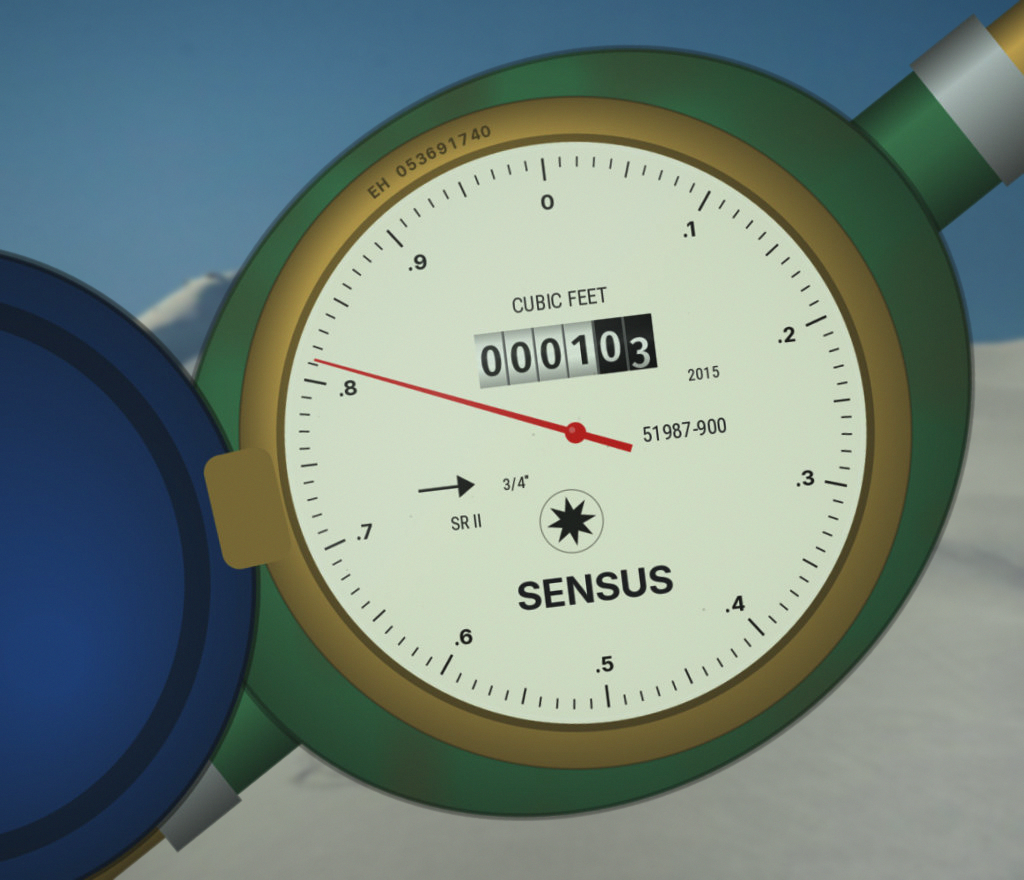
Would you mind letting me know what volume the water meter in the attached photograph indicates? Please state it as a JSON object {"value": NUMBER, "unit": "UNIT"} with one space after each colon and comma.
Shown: {"value": 102.81, "unit": "ft³"}
